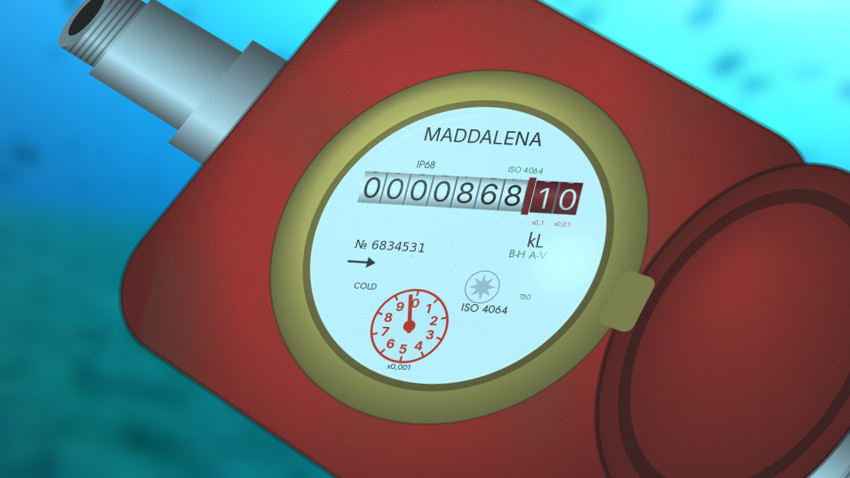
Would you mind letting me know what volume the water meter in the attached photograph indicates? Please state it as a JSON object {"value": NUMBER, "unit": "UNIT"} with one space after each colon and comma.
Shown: {"value": 868.099, "unit": "kL"}
